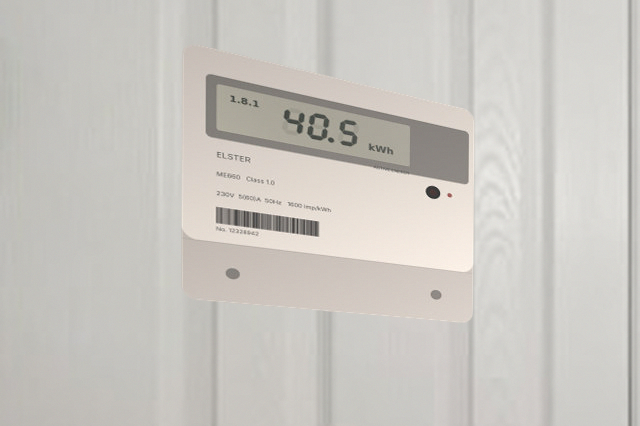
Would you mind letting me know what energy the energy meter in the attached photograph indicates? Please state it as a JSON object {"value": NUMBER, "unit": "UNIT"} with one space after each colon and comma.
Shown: {"value": 40.5, "unit": "kWh"}
